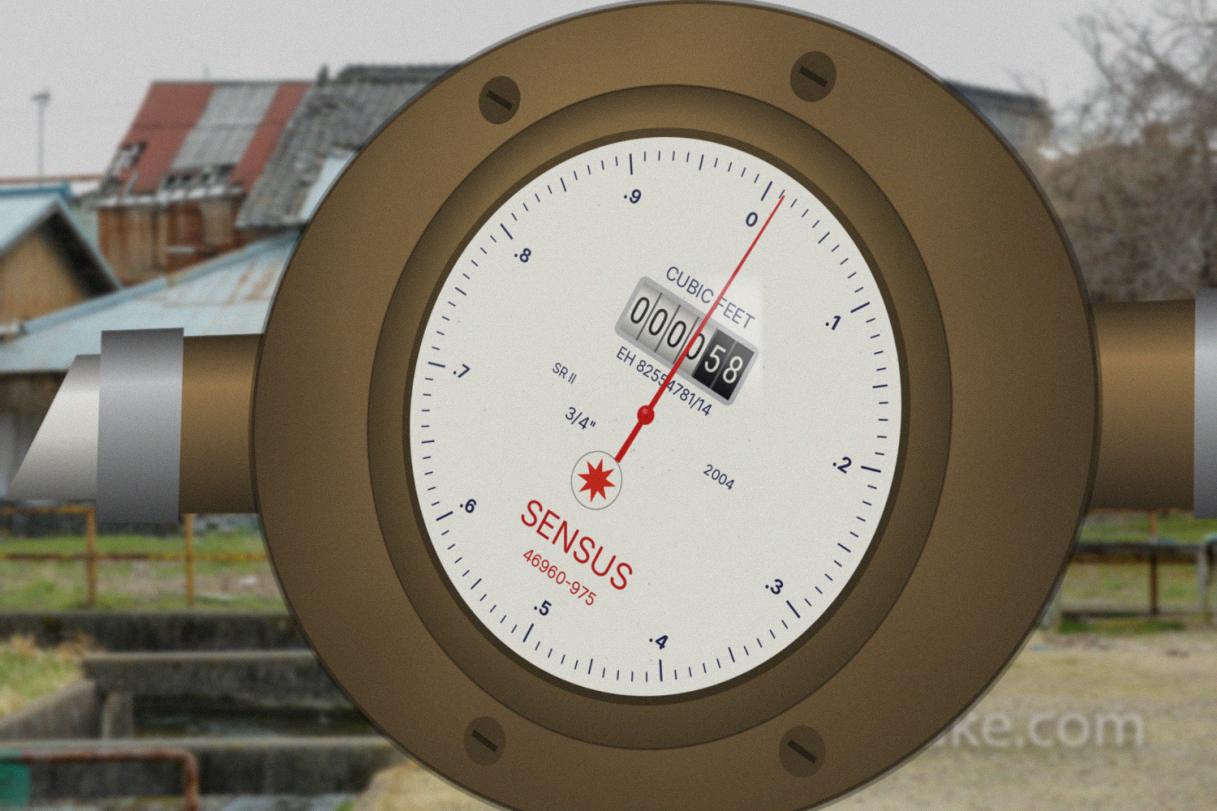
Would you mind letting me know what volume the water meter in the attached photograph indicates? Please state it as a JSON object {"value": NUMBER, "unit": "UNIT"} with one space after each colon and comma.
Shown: {"value": 58.01, "unit": "ft³"}
